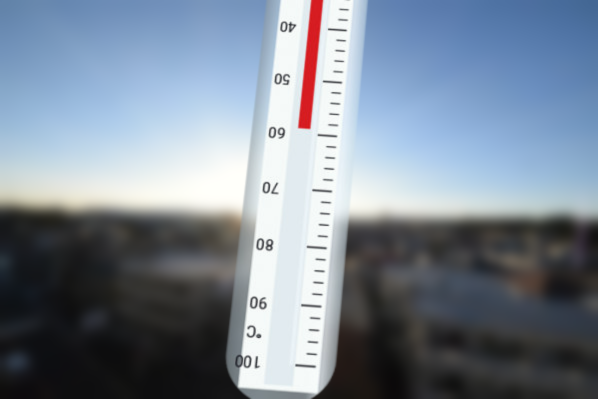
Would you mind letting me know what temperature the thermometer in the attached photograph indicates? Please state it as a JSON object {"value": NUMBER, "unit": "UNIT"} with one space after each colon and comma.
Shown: {"value": 59, "unit": "°C"}
